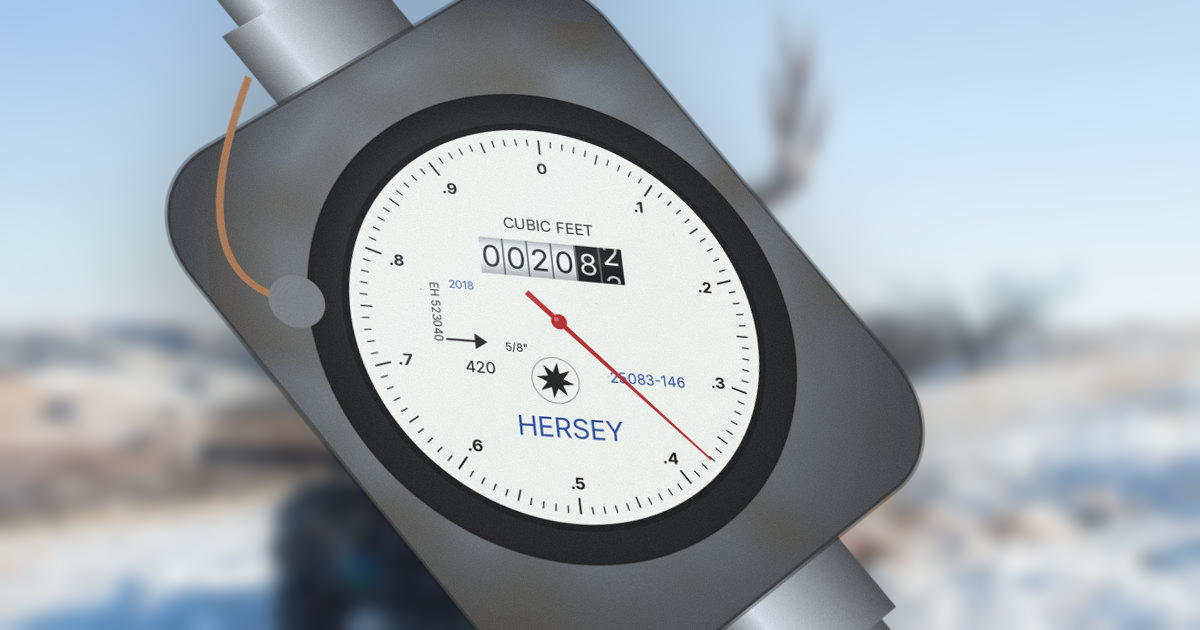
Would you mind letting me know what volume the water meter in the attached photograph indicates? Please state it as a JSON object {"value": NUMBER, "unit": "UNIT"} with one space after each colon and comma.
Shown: {"value": 2082.37, "unit": "ft³"}
